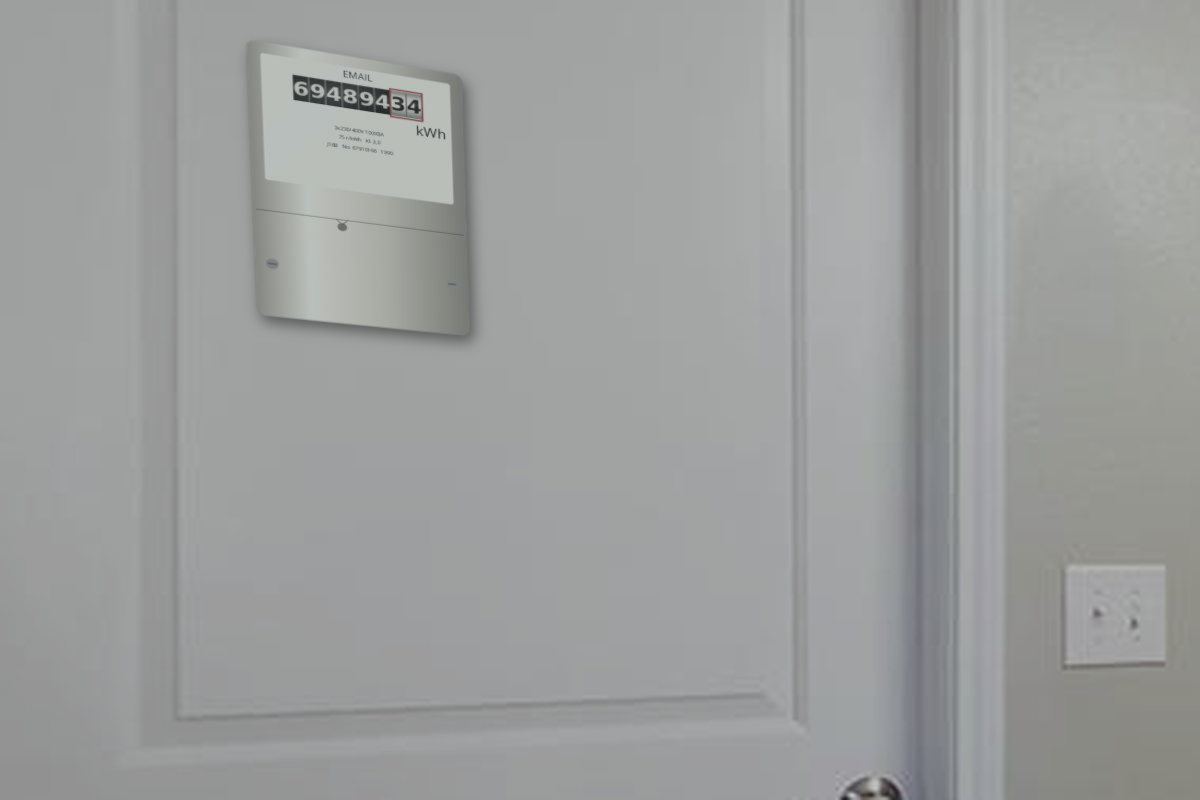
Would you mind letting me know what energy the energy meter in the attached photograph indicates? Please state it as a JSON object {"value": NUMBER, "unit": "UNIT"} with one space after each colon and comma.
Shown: {"value": 694894.34, "unit": "kWh"}
